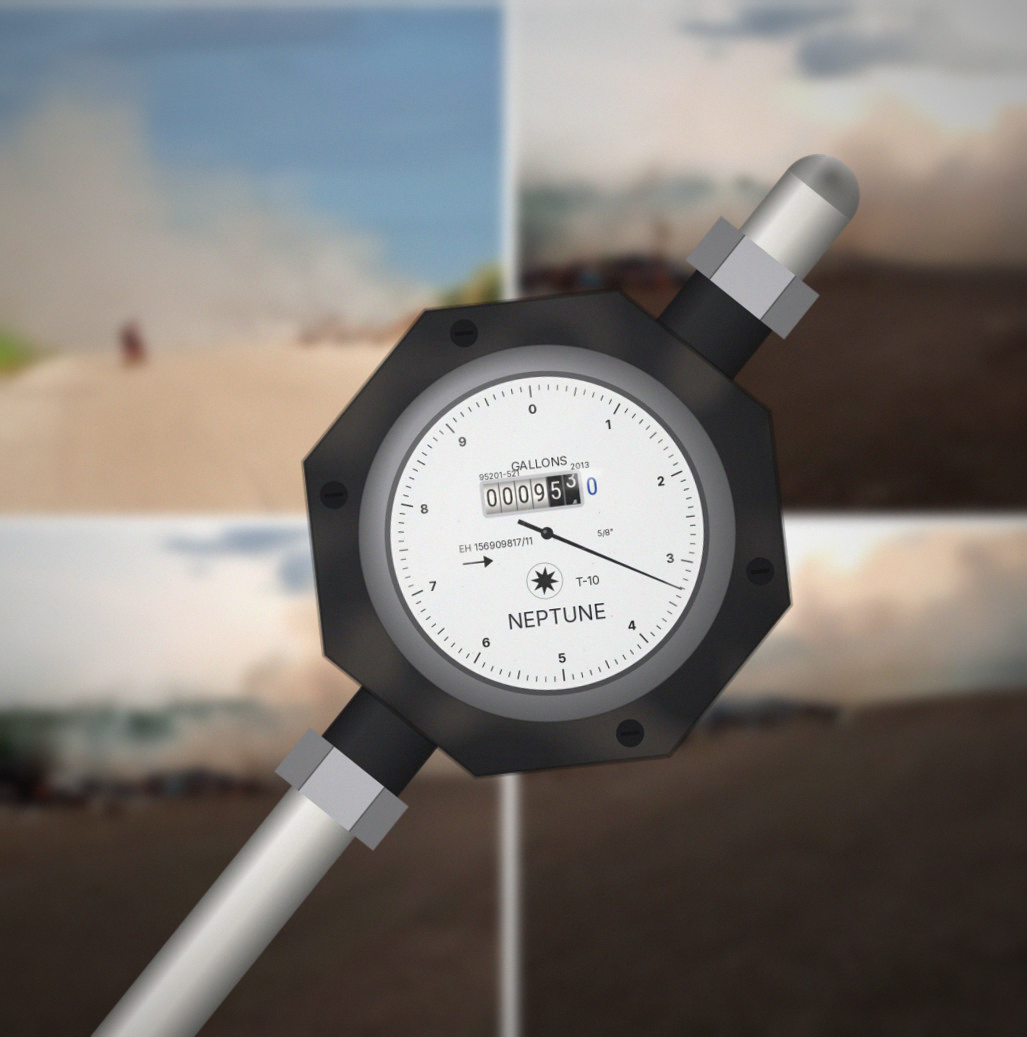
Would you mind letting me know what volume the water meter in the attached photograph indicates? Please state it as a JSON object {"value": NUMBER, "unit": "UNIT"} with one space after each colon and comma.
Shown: {"value": 9533.3, "unit": "gal"}
